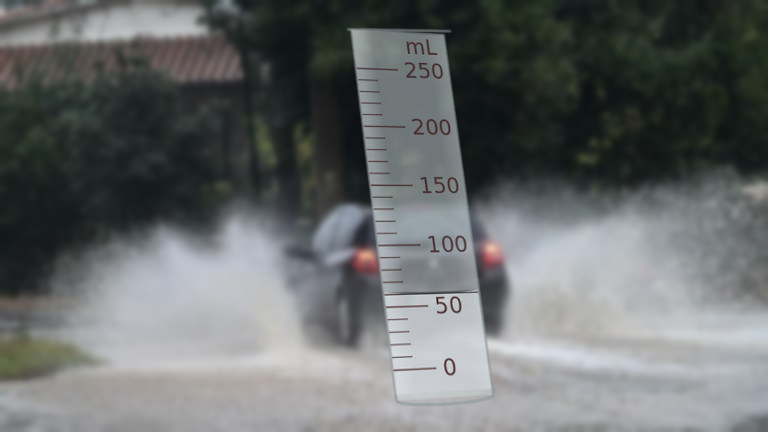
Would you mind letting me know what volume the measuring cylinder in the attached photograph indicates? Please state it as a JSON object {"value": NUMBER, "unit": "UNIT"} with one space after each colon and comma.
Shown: {"value": 60, "unit": "mL"}
